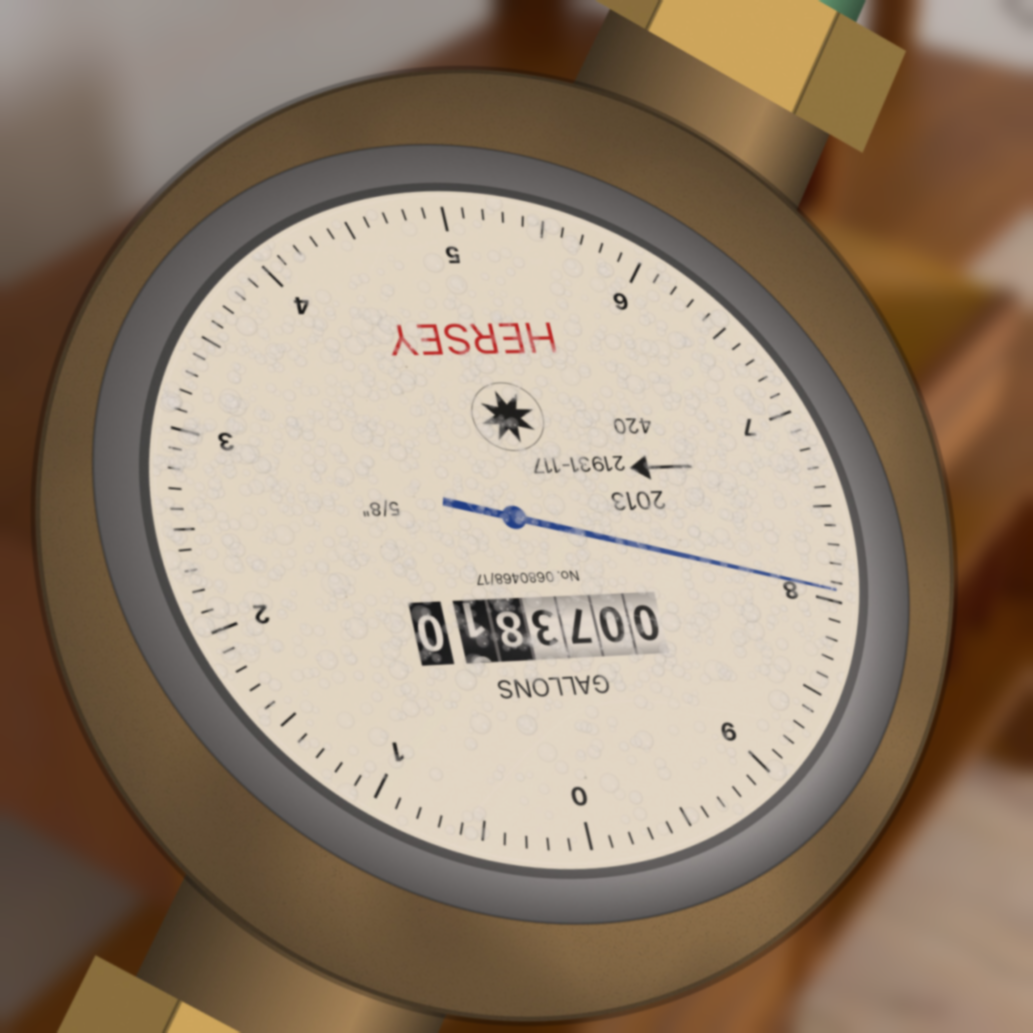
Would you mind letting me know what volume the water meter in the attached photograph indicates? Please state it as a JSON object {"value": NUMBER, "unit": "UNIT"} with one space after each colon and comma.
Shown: {"value": 73807.9, "unit": "gal"}
